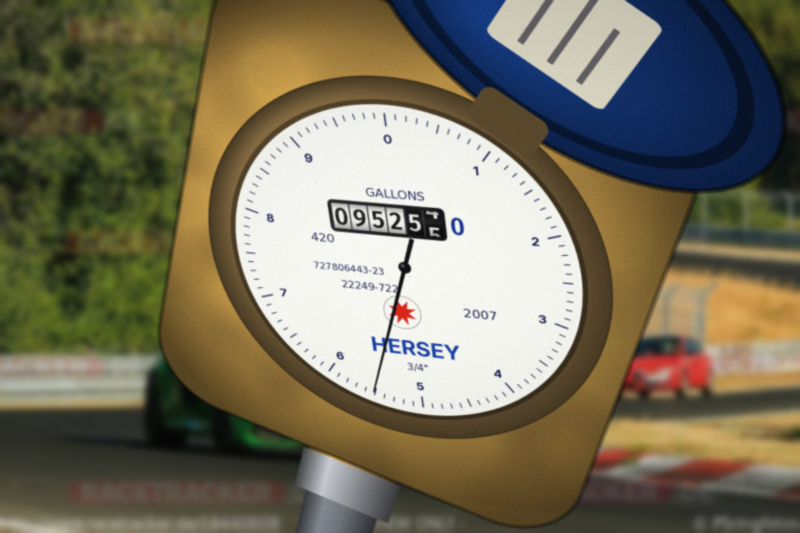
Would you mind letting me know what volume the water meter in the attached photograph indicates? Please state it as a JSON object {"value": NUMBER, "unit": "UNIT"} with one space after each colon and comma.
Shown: {"value": 952545.5, "unit": "gal"}
